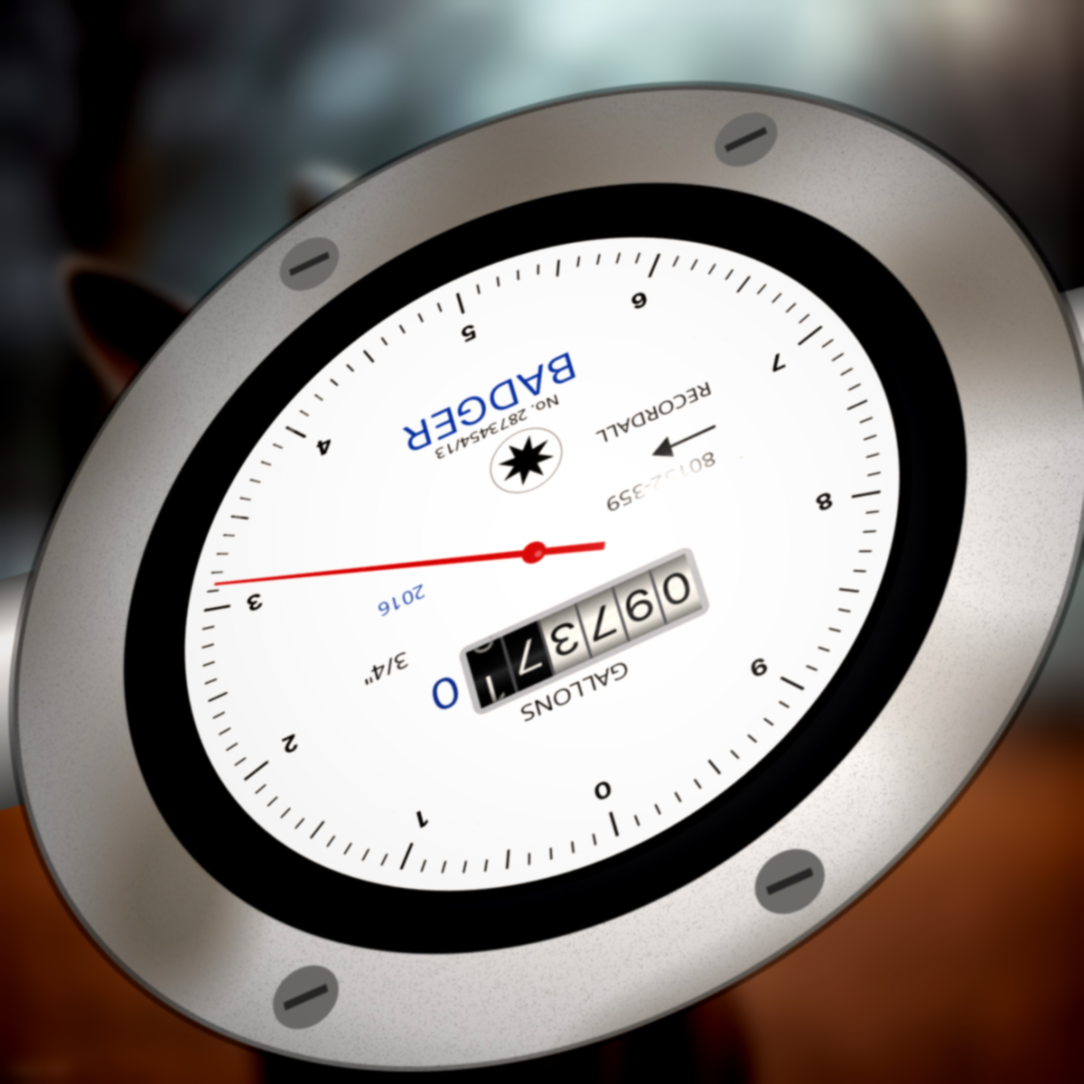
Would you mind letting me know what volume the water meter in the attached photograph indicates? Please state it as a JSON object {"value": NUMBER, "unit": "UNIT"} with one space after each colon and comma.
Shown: {"value": 973713.1, "unit": "gal"}
